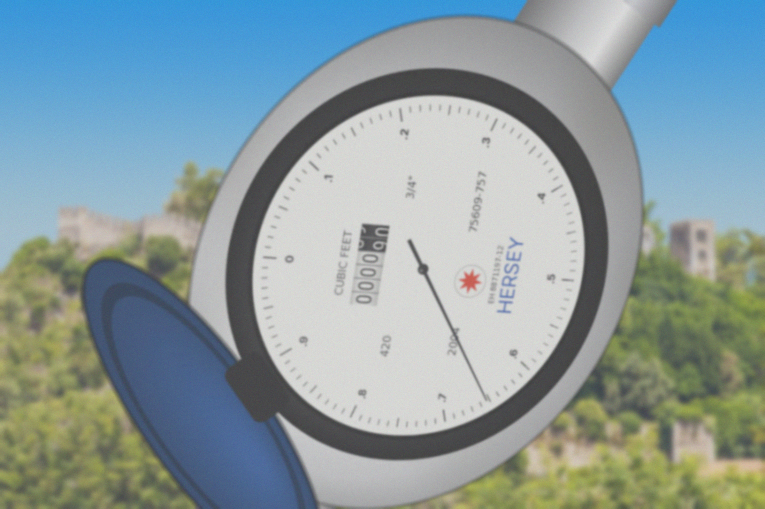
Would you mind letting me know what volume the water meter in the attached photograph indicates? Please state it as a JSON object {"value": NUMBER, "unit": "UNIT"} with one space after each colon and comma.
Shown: {"value": 89.65, "unit": "ft³"}
